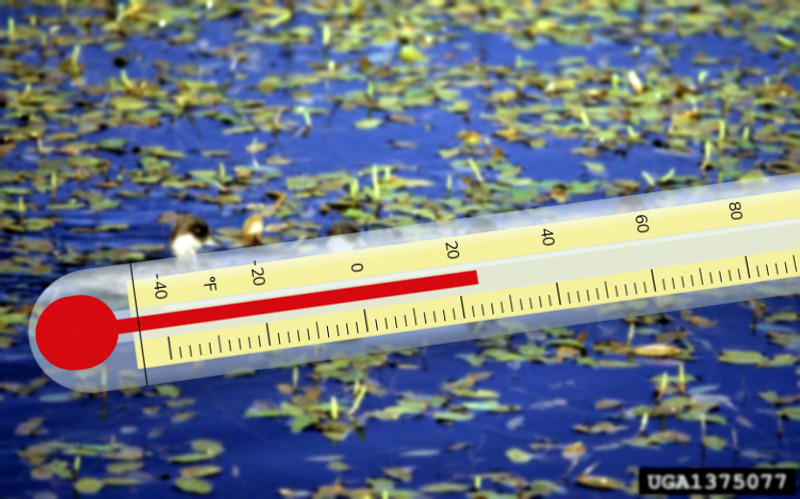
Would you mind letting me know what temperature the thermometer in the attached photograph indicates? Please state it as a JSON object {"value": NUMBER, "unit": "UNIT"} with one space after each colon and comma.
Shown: {"value": 24, "unit": "°F"}
